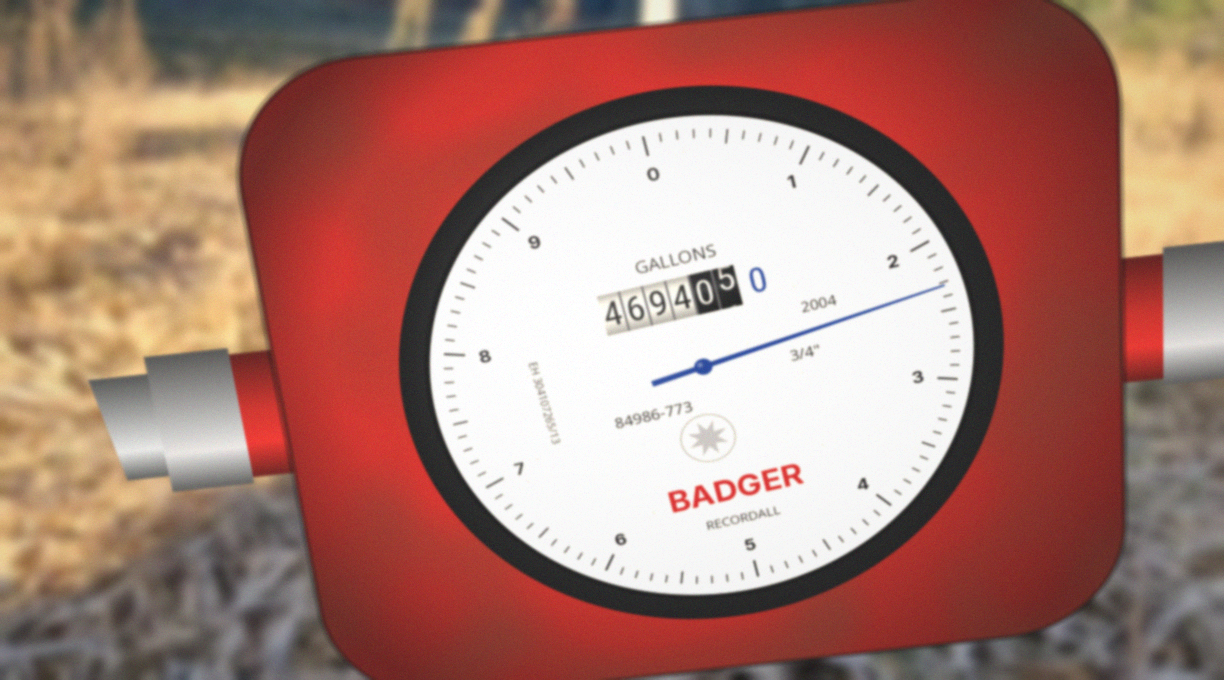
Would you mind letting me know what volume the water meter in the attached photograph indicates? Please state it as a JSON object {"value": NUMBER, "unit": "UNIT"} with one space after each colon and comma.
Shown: {"value": 4694052.3, "unit": "gal"}
